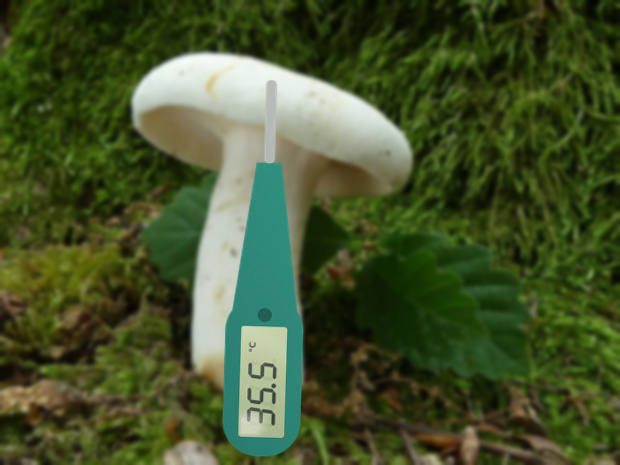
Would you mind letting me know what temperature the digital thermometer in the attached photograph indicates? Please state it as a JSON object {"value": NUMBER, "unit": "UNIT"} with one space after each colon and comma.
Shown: {"value": 35.5, "unit": "°C"}
